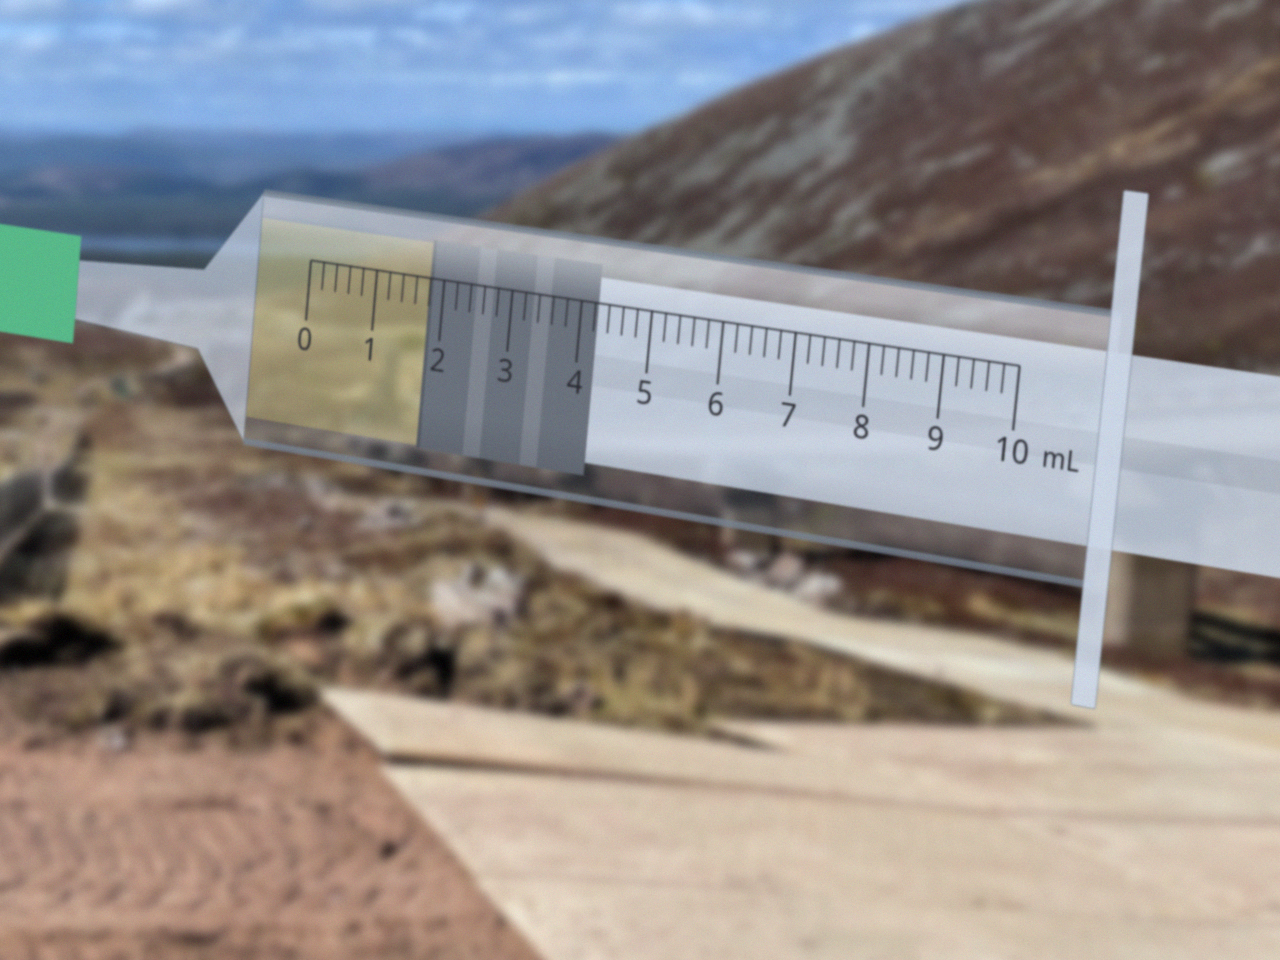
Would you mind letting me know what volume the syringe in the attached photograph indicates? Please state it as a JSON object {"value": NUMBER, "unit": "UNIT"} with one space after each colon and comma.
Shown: {"value": 1.8, "unit": "mL"}
